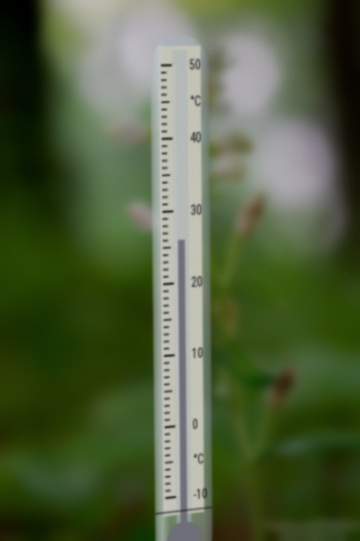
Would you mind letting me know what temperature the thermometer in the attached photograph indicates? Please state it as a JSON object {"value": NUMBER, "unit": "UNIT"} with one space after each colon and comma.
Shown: {"value": 26, "unit": "°C"}
